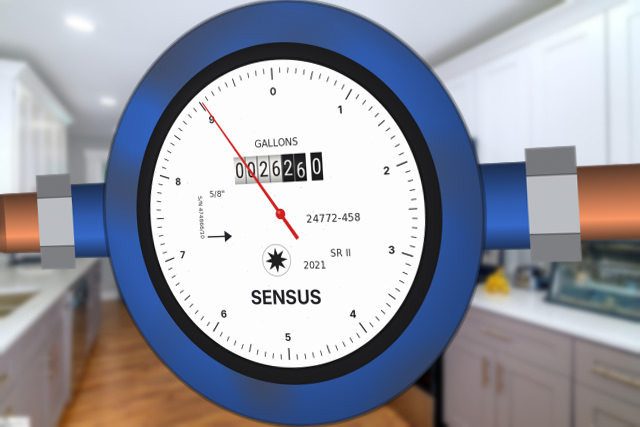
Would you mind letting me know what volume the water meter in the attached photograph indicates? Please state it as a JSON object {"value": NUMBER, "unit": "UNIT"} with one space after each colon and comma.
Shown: {"value": 26259.0, "unit": "gal"}
